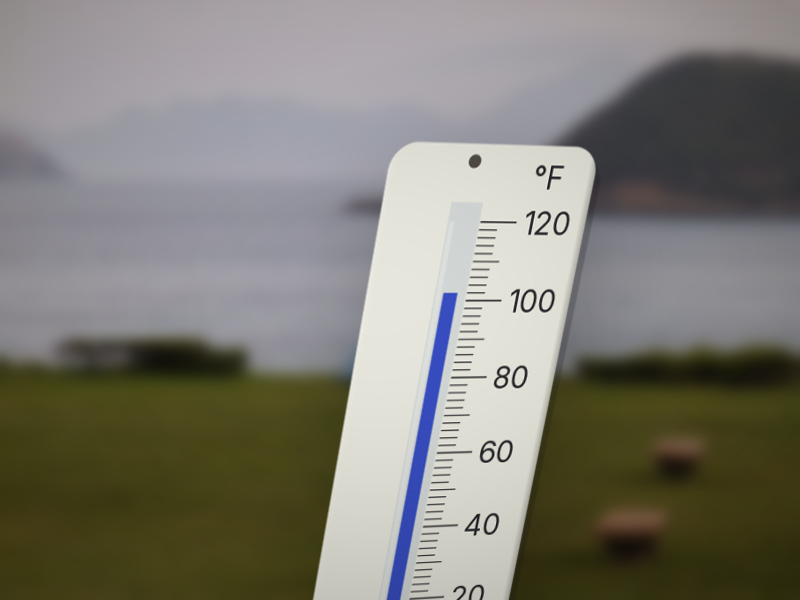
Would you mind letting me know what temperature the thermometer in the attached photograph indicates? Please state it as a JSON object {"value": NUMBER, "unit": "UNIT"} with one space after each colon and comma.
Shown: {"value": 102, "unit": "°F"}
